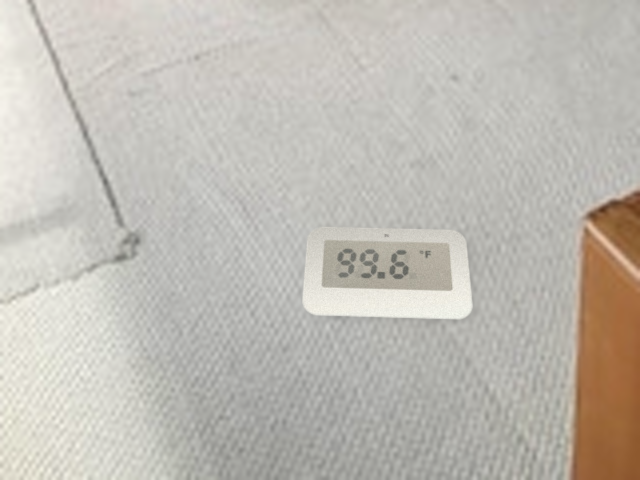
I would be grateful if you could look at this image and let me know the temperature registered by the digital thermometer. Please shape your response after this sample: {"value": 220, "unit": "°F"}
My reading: {"value": 99.6, "unit": "°F"}
